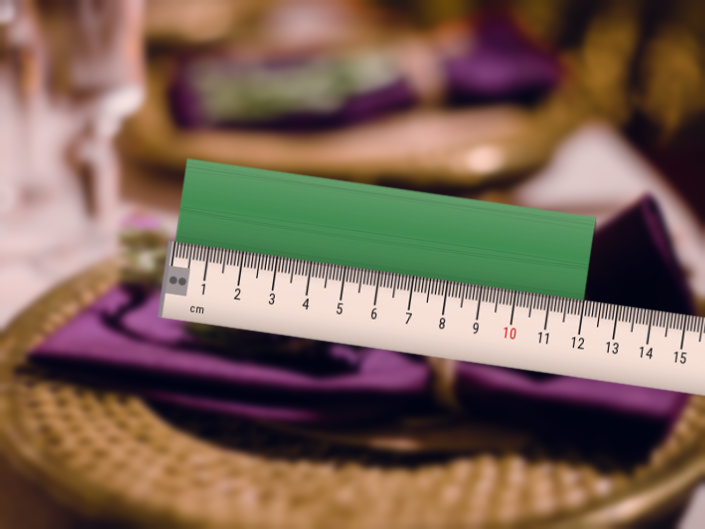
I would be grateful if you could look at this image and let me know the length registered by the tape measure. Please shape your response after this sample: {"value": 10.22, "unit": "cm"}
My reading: {"value": 12, "unit": "cm"}
